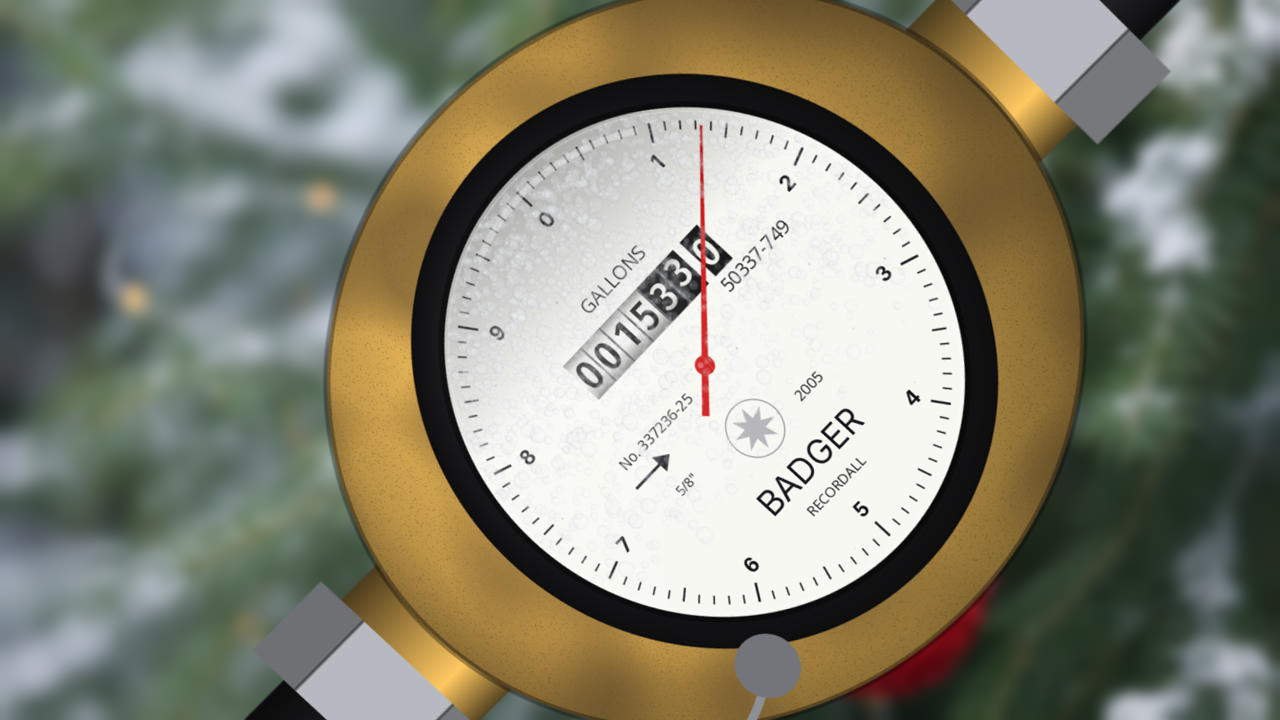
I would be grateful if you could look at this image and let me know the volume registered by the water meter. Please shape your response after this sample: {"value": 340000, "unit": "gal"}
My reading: {"value": 15331.3, "unit": "gal"}
